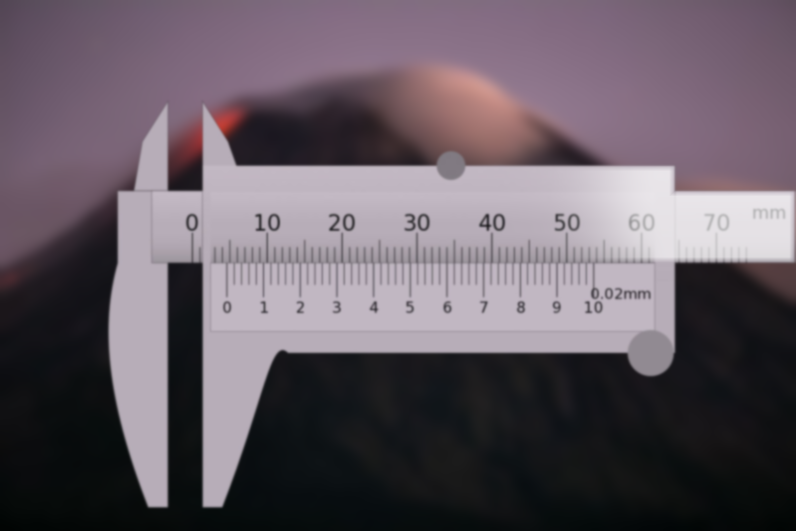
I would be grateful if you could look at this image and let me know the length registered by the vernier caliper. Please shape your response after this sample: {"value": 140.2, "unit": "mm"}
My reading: {"value": 4.6, "unit": "mm"}
